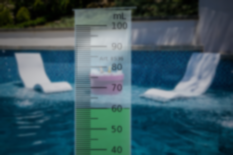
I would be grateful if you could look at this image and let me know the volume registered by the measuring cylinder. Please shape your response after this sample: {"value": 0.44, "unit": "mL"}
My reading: {"value": 60, "unit": "mL"}
